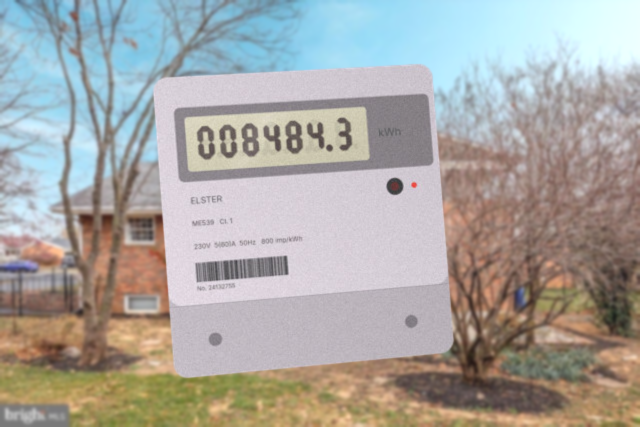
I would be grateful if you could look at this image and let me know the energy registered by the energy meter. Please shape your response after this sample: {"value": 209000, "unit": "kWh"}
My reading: {"value": 8484.3, "unit": "kWh"}
